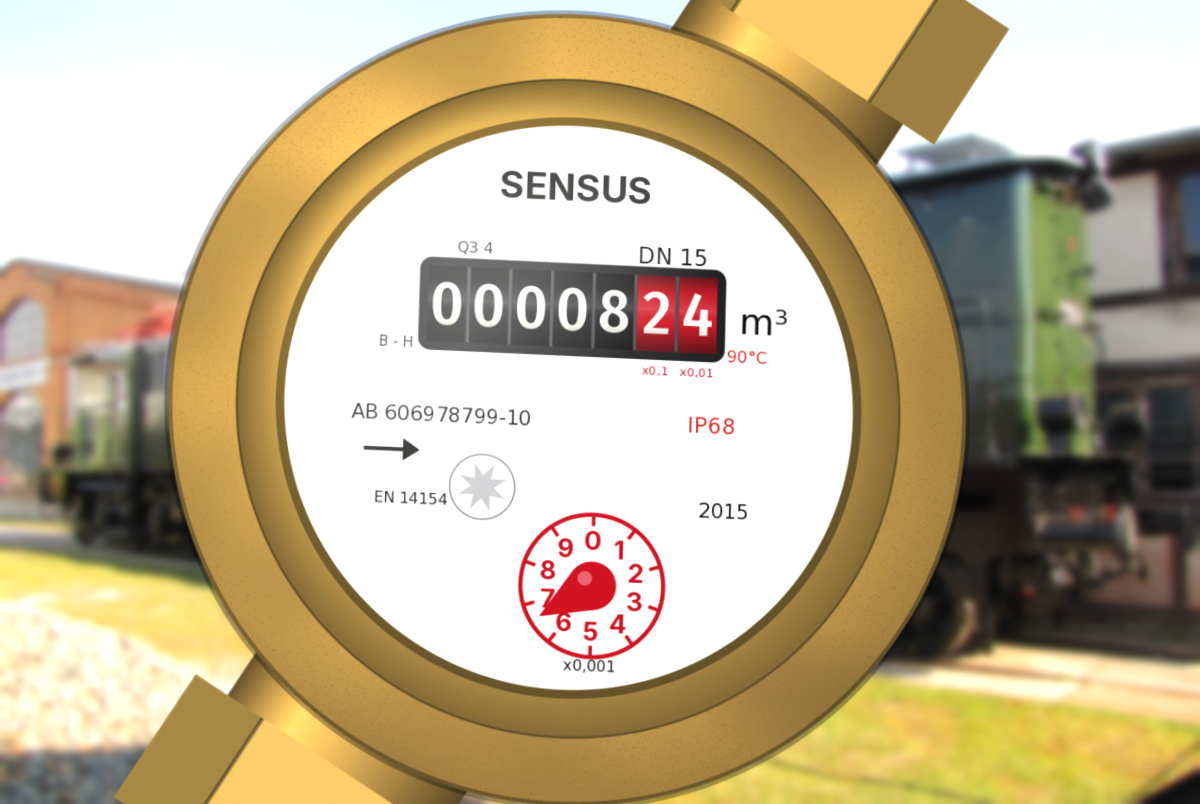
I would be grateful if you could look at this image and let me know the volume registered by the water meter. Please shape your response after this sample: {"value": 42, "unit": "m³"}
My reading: {"value": 8.246, "unit": "m³"}
